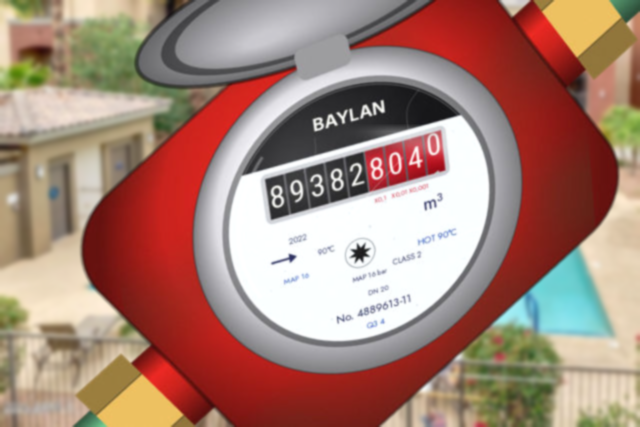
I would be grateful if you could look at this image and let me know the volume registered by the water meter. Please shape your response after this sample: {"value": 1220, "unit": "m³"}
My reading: {"value": 89382.8040, "unit": "m³"}
